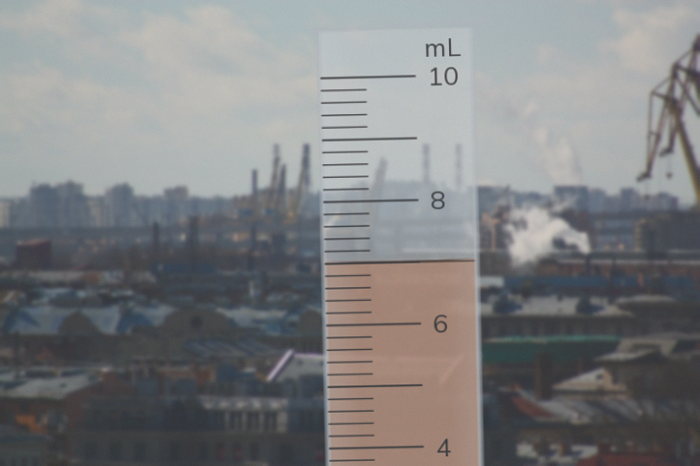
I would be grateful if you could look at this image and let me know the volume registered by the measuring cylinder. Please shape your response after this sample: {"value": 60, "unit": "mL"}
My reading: {"value": 7, "unit": "mL"}
